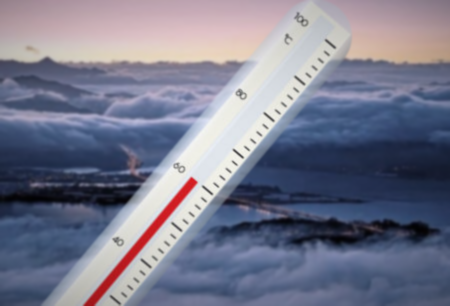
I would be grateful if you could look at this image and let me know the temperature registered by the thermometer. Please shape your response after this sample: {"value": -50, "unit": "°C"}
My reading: {"value": 60, "unit": "°C"}
